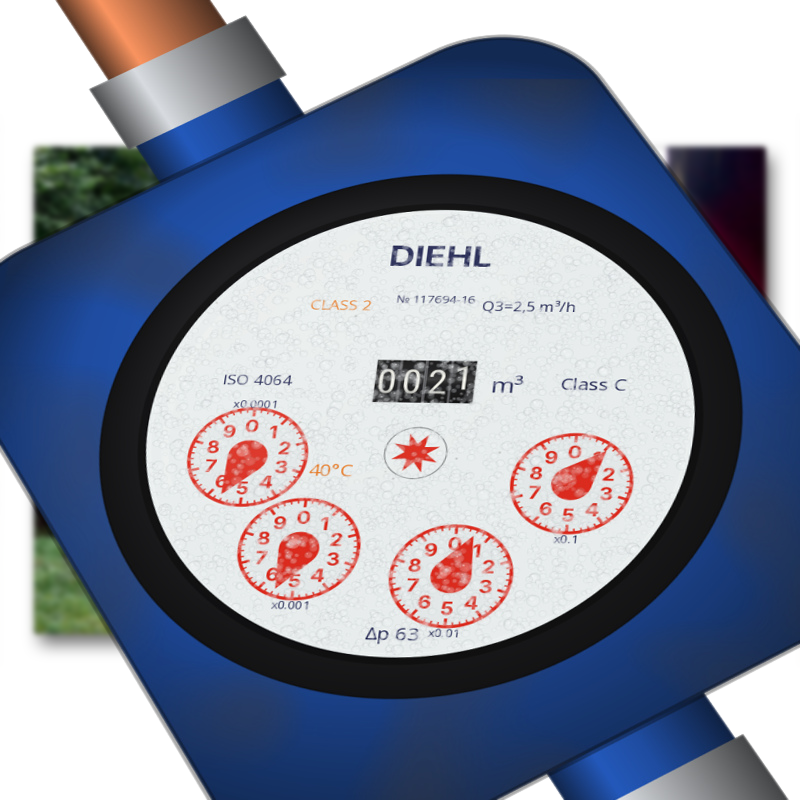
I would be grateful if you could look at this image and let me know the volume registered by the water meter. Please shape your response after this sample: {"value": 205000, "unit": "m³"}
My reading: {"value": 21.1055, "unit": "m³"}
